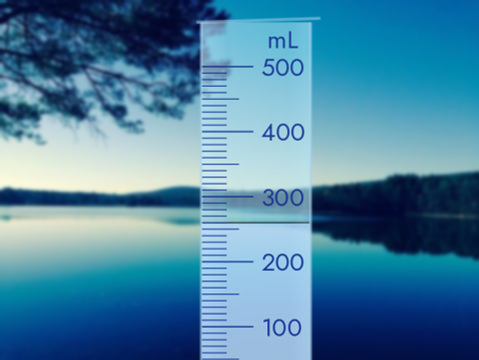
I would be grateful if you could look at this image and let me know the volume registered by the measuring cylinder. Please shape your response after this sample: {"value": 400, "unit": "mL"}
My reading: {"value": 260, "unit": "mL"}
